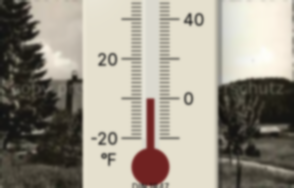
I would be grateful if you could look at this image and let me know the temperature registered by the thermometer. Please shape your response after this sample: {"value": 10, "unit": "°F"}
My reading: {"value": 0, "unit": "°F"}
